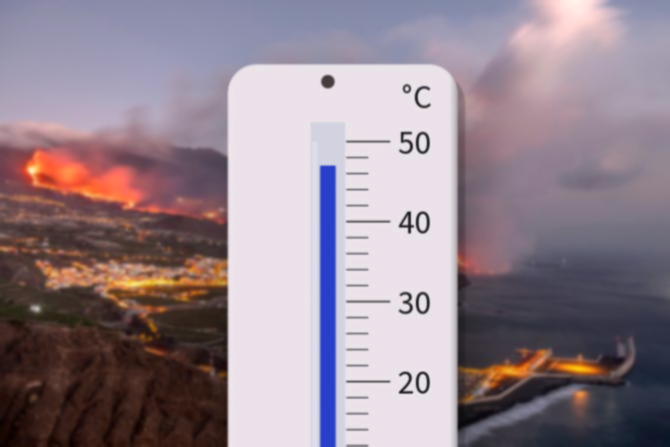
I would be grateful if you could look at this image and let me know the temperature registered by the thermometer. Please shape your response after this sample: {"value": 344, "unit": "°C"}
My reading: {"value": 47, "unit": "°C"}
